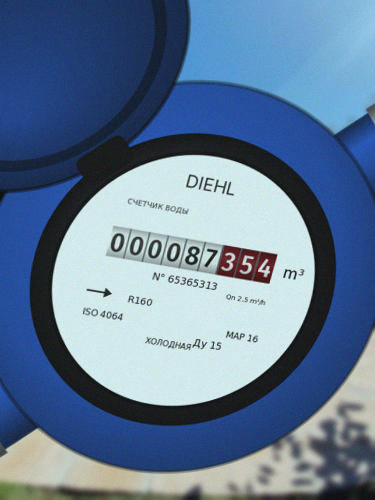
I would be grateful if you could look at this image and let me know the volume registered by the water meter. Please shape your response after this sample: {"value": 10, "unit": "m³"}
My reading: {"value": 87.354, "unit": "m³"}
